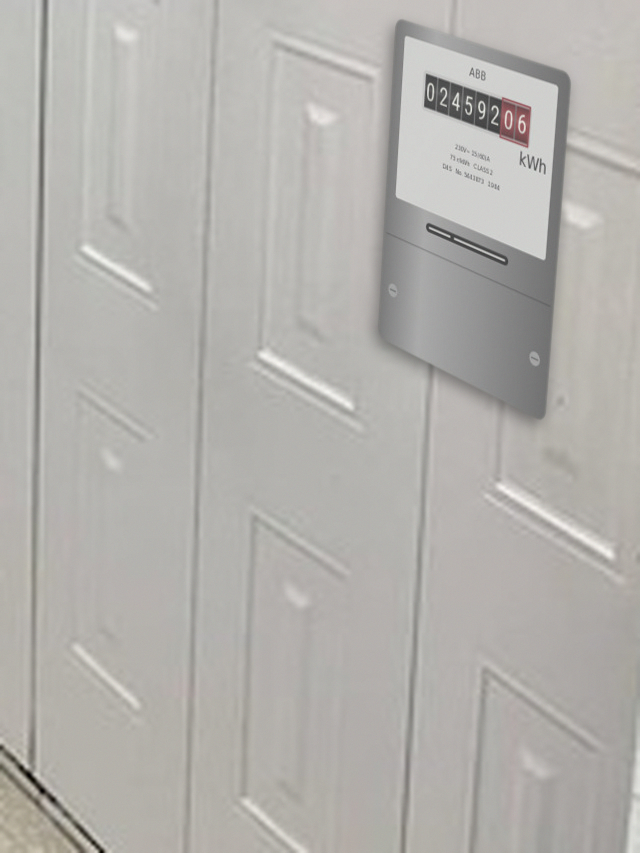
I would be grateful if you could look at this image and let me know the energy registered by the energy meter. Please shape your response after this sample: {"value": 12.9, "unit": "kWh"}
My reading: {"value": 24592.06, "unit": "kWh"}
